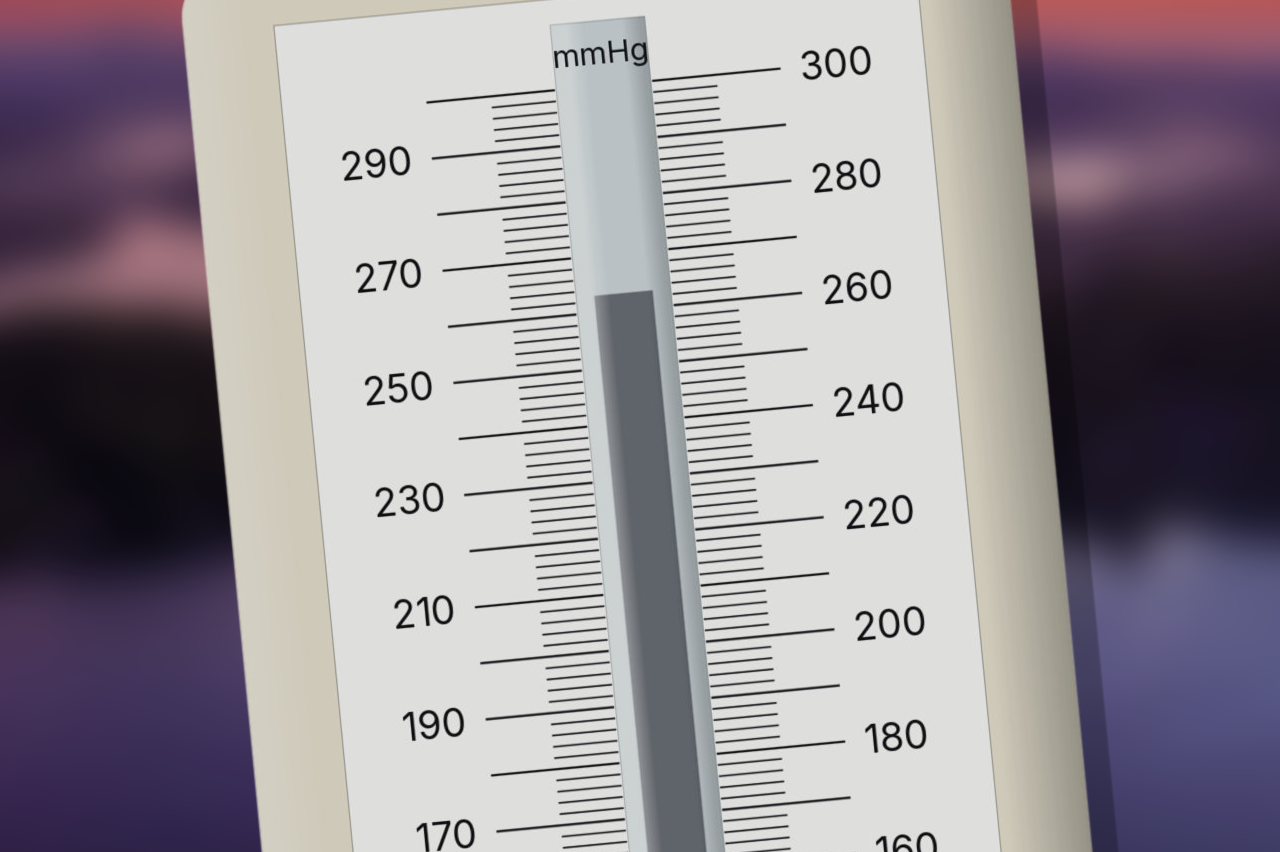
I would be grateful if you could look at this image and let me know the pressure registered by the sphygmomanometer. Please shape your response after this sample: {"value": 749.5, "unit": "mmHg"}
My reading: {"value": 263, "unit": "mmHg"}
